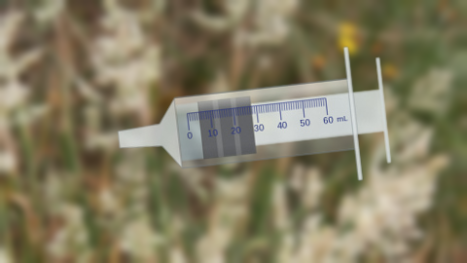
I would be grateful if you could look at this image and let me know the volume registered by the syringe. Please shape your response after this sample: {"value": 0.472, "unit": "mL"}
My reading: {"value": 5, "unit": "mL"}
